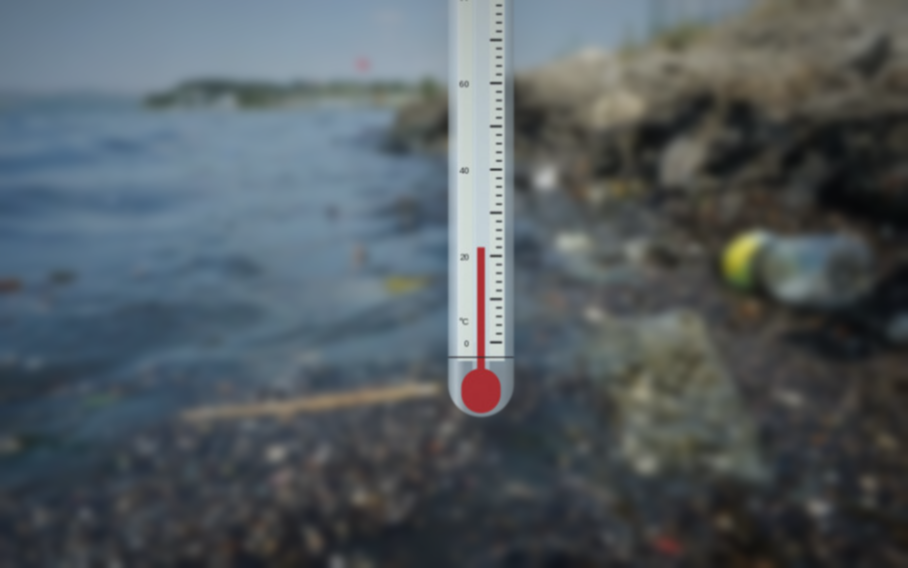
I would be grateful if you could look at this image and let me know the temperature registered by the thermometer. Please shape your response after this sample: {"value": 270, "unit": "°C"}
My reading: {"value": 22, "unit": "°C"}
